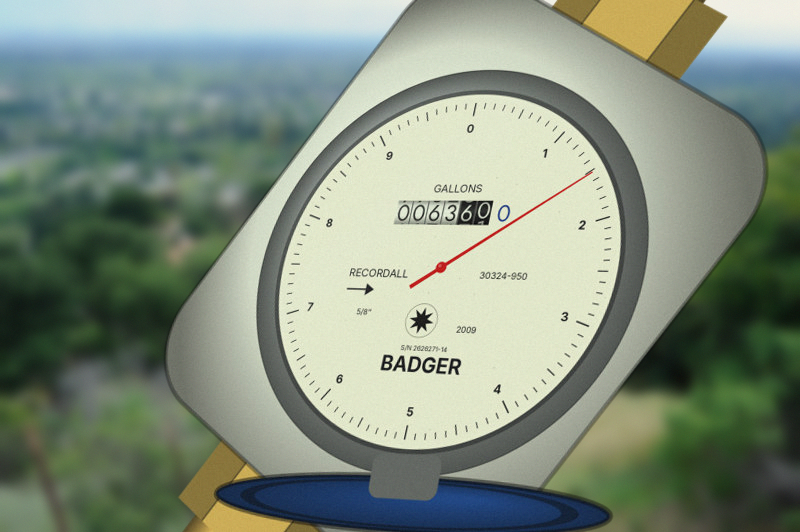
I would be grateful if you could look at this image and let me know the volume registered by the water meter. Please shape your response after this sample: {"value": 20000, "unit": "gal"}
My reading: {"value": 63601.5, "unit": "gal"}
